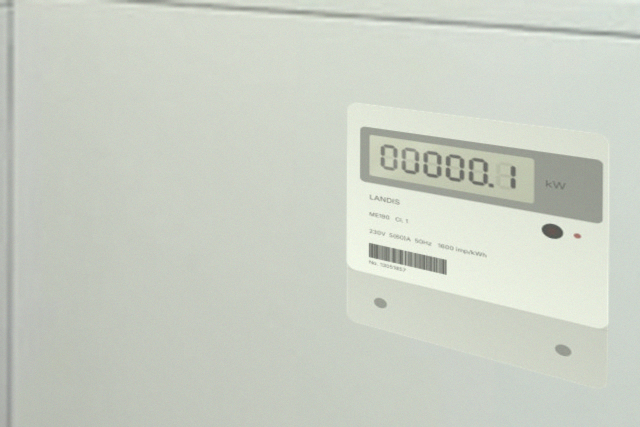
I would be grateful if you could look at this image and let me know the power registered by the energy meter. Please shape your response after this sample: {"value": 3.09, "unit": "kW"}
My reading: {"value": 0.1, "unit": "kW"}
